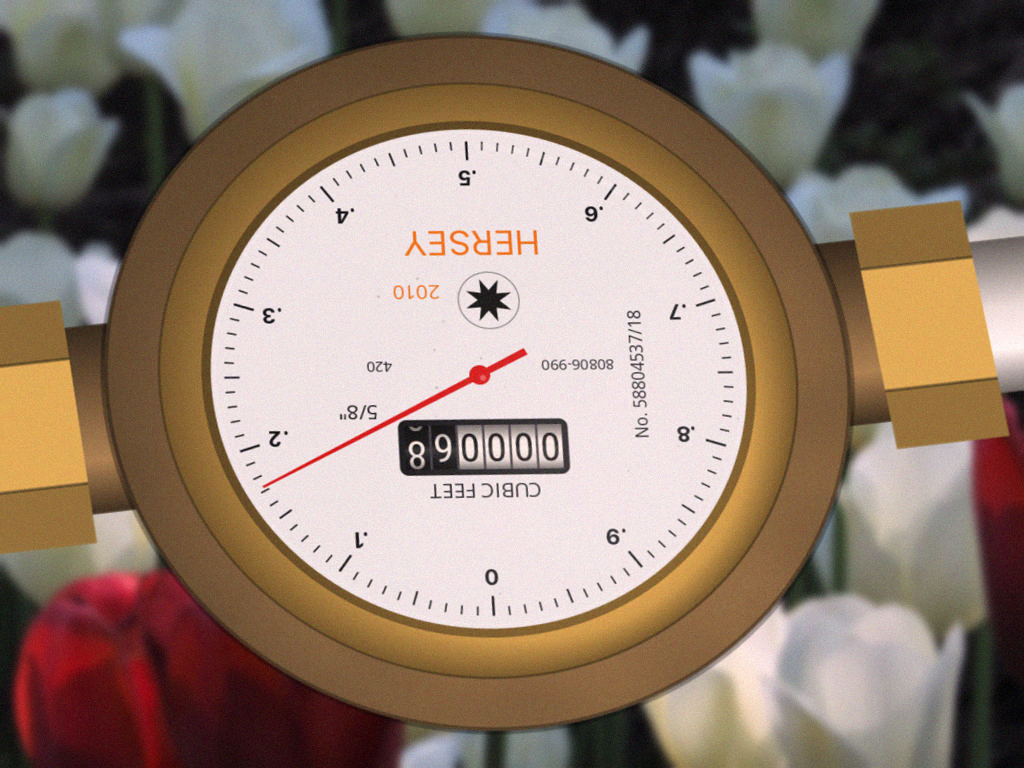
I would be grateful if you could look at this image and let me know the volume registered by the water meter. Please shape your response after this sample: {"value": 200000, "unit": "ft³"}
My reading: {"value": 68.17, "unit": "ft³"}
